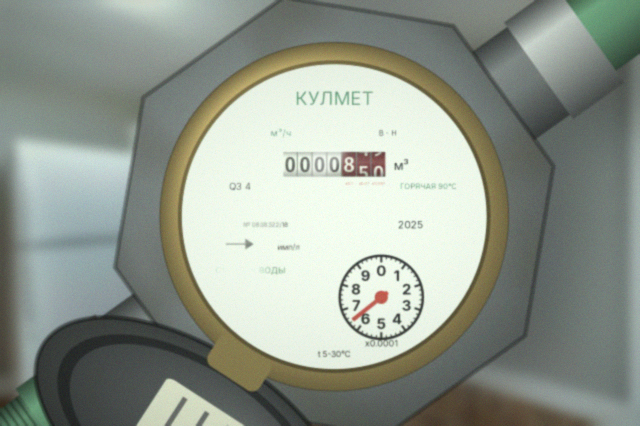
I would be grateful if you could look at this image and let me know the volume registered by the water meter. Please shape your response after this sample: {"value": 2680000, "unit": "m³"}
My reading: {"value": 0.8496, "unit": "m³"}
